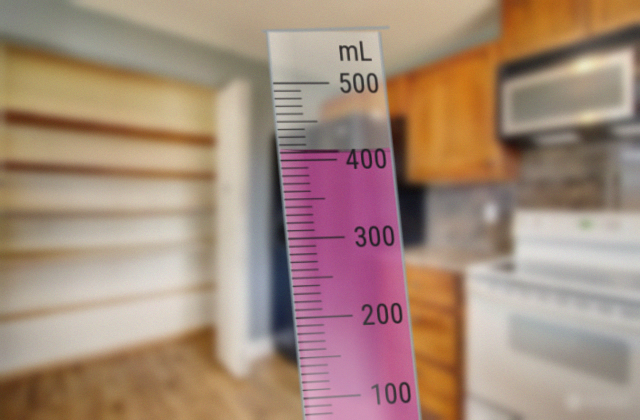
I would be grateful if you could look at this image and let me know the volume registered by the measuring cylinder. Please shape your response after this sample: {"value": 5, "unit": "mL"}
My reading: {"value": 410, "unit": "mL"}
